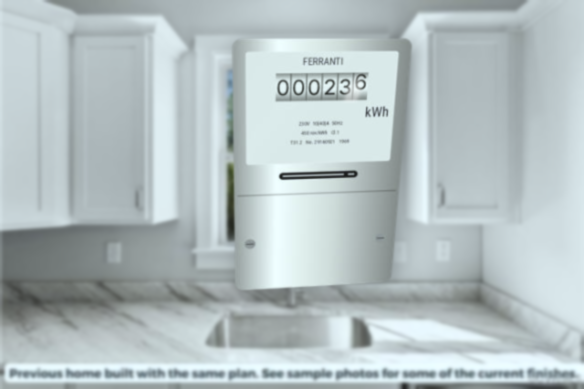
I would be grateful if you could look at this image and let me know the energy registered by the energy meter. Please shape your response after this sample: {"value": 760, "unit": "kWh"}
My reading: {"value": 236, "unit": "kWh"}
